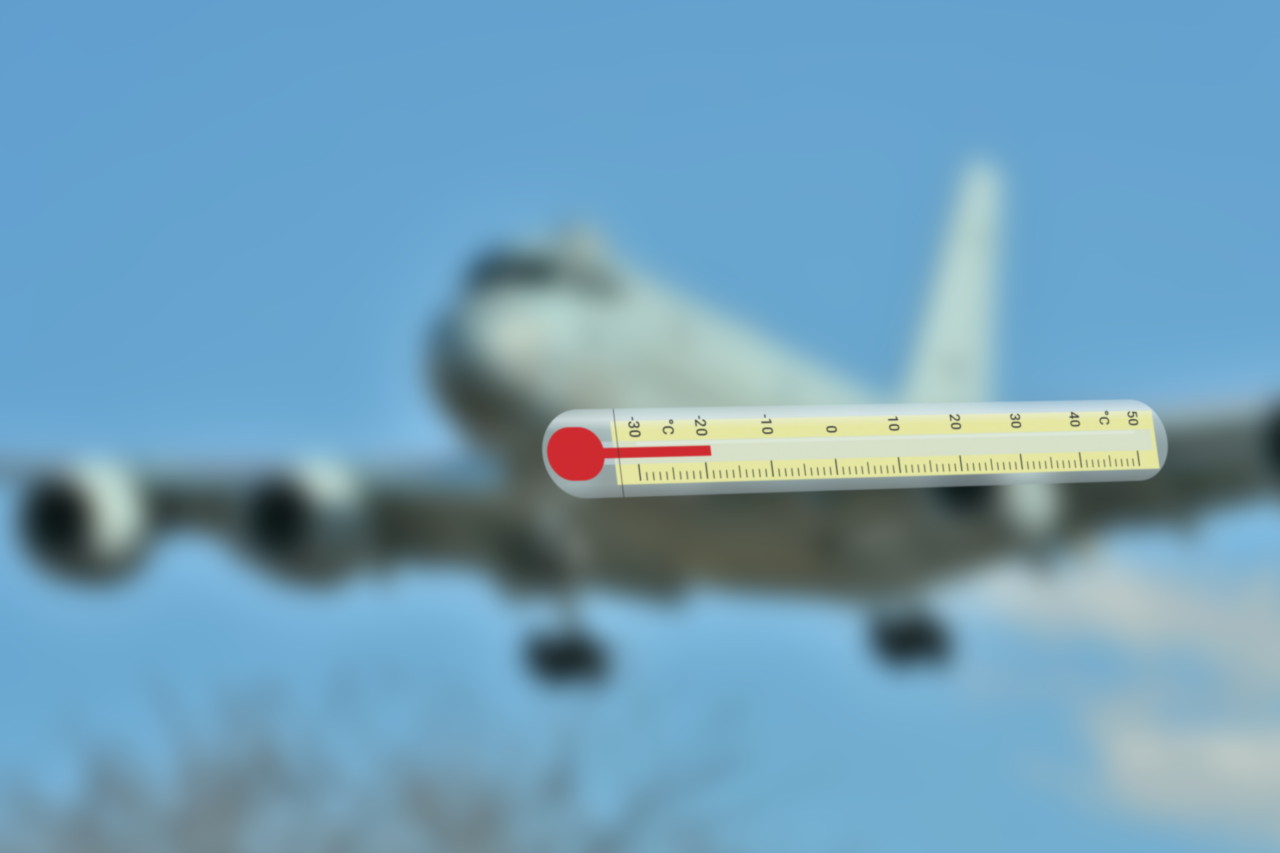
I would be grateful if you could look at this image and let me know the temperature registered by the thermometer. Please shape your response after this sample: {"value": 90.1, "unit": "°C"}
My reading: {"value": -19, "unit": "°C"}
